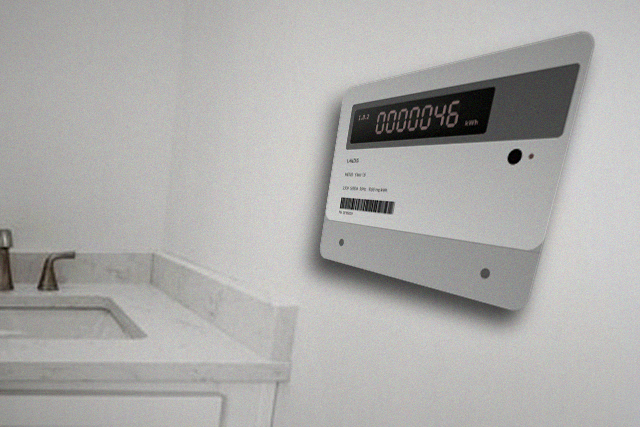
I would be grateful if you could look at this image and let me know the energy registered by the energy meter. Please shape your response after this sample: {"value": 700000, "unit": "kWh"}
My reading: {"value": 46, "unit": "kWh"}
